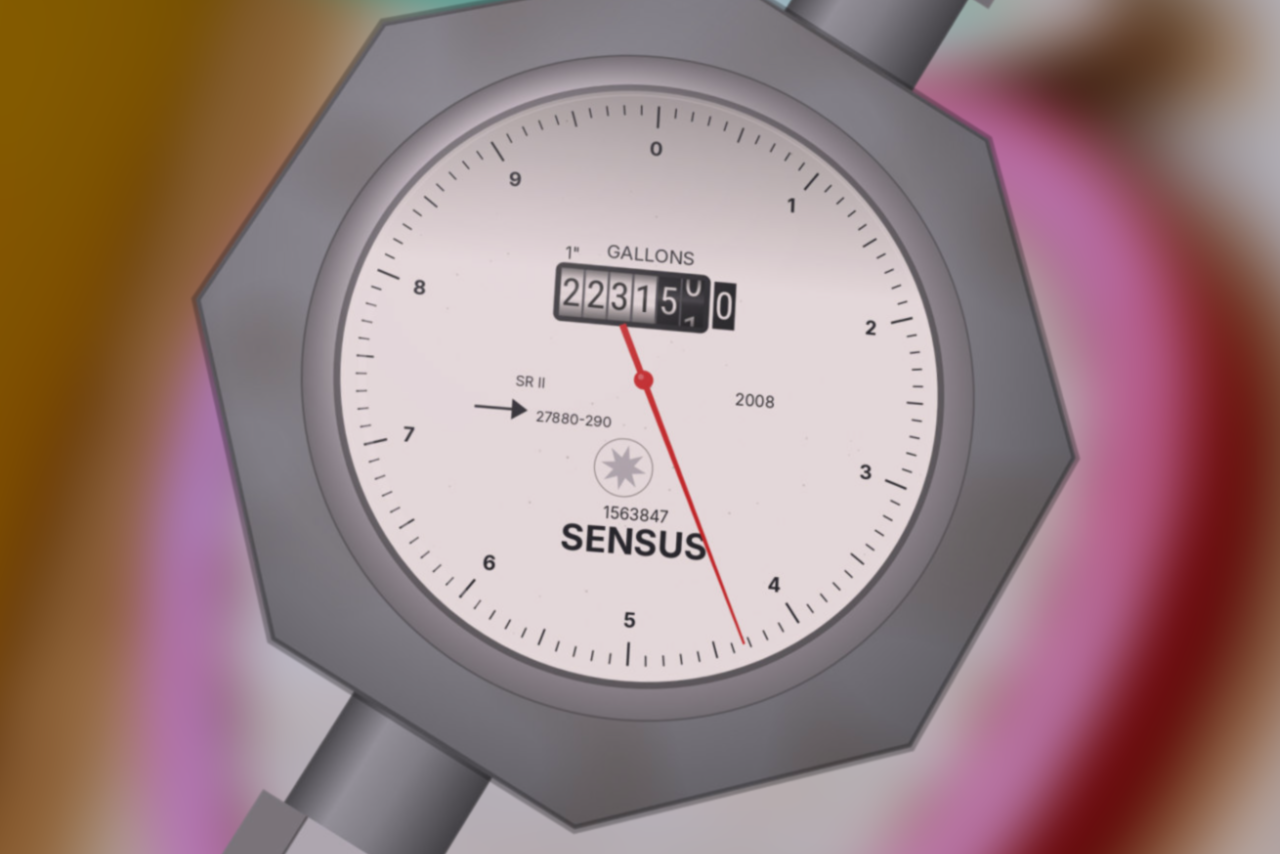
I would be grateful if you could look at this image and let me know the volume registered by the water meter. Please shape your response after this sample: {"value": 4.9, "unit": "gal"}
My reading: {"value": 2231504.3, "unit": "gal"}
